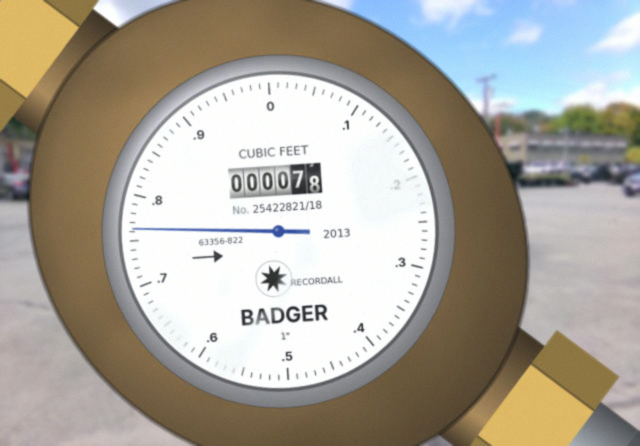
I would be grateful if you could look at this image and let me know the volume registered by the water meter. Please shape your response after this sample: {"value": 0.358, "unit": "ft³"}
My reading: {"value": 77.76, "unit": "ft³"}
